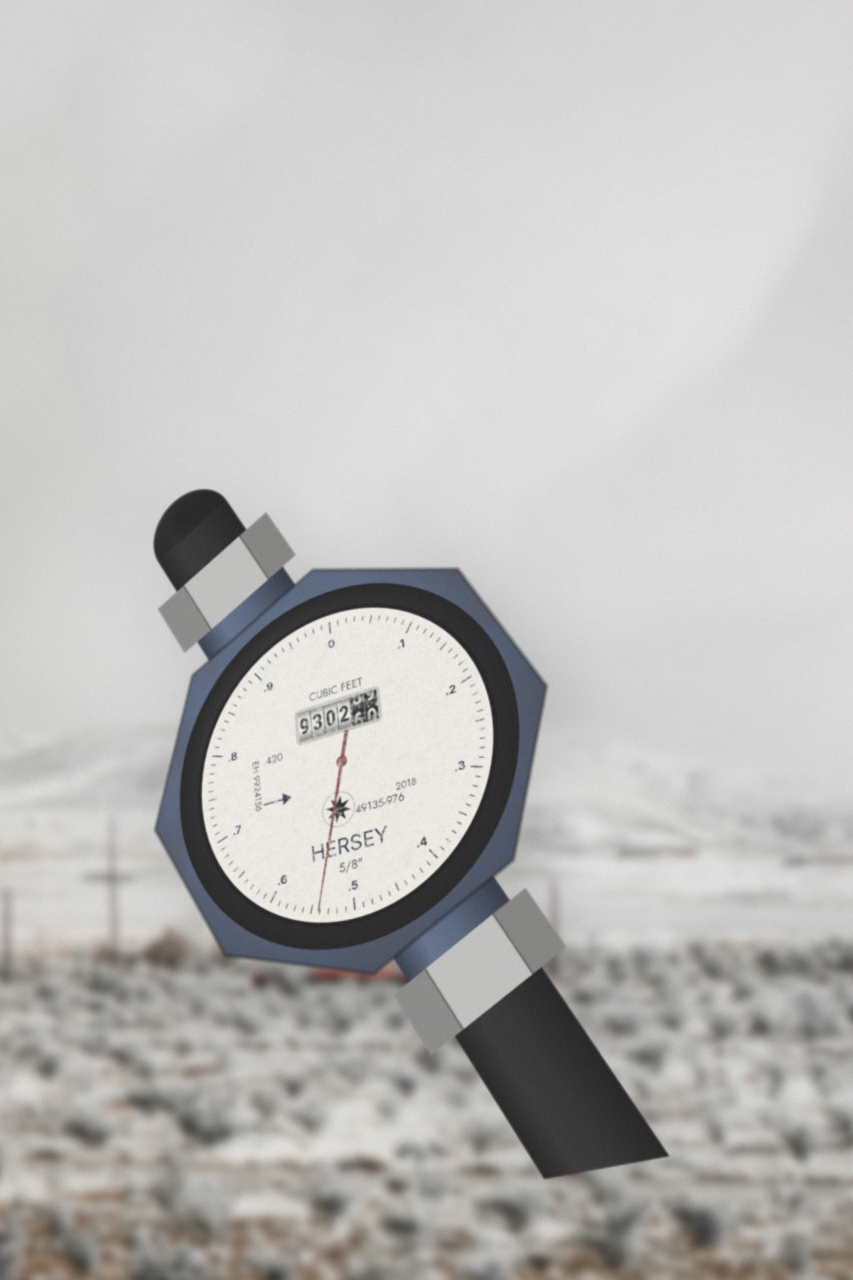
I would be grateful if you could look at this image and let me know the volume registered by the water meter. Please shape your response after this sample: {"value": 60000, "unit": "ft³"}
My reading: {"value": 930259.54, "unit": "ft³"}
